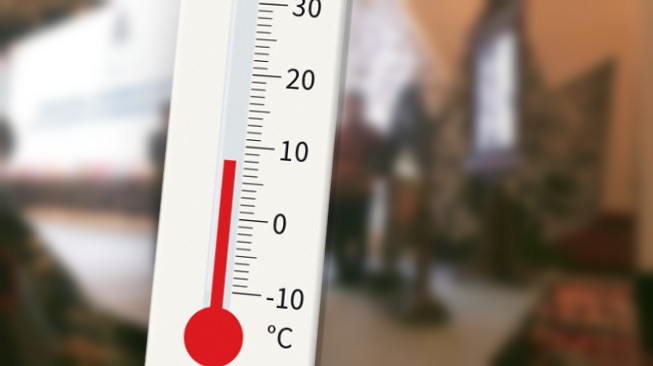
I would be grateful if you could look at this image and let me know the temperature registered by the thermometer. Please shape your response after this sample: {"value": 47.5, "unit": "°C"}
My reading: {"value": 8, "unit": "°C"}
